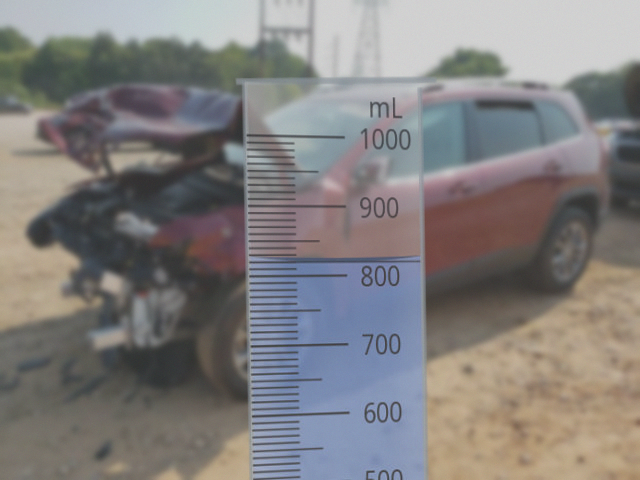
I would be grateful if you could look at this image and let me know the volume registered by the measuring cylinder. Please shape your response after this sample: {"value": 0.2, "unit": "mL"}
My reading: {"value": 820, "unit": "mL"}
